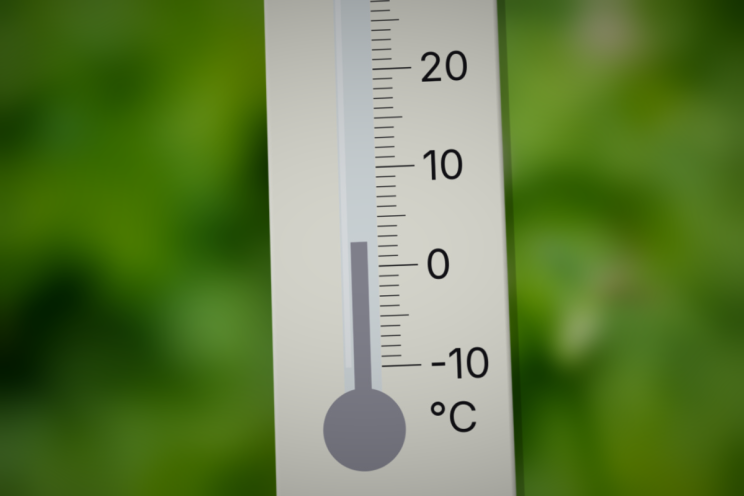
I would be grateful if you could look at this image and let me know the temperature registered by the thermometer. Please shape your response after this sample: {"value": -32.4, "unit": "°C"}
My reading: {"value": 2.5, "unit": "°C"}
